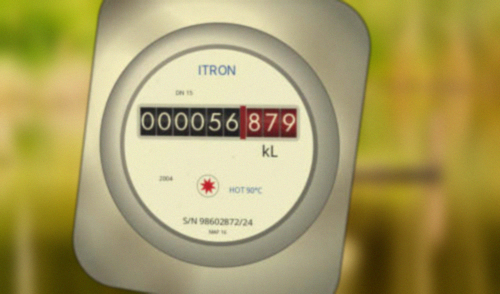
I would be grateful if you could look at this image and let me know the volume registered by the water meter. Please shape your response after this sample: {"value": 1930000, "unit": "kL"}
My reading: {"value": 56.879, "unit": "kL"}
